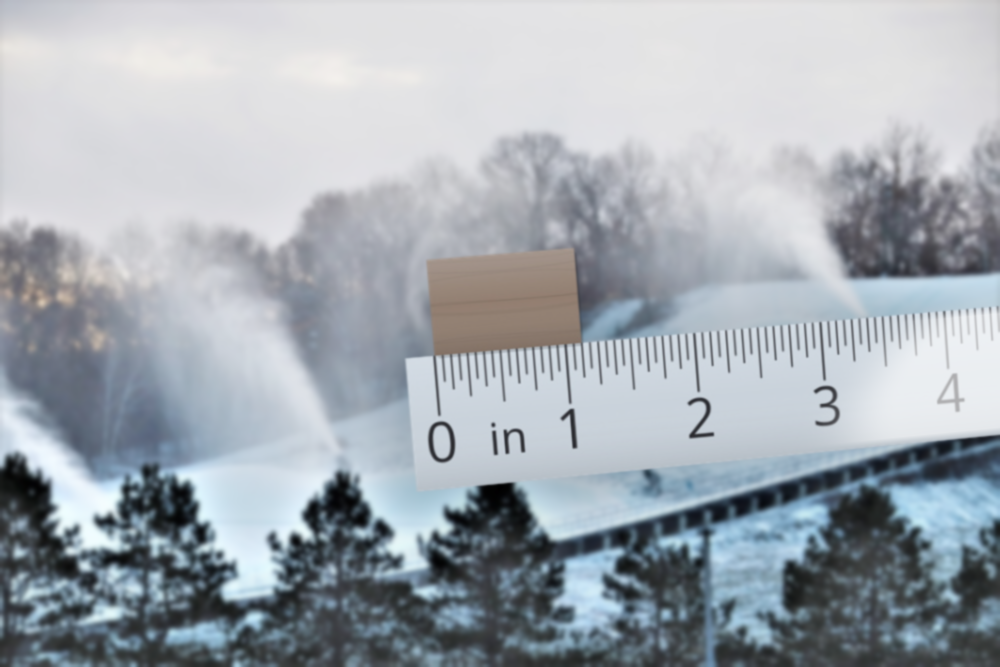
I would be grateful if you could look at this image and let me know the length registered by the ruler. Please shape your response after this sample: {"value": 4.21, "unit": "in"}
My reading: {"value": 1.125, "unit": "in"}
